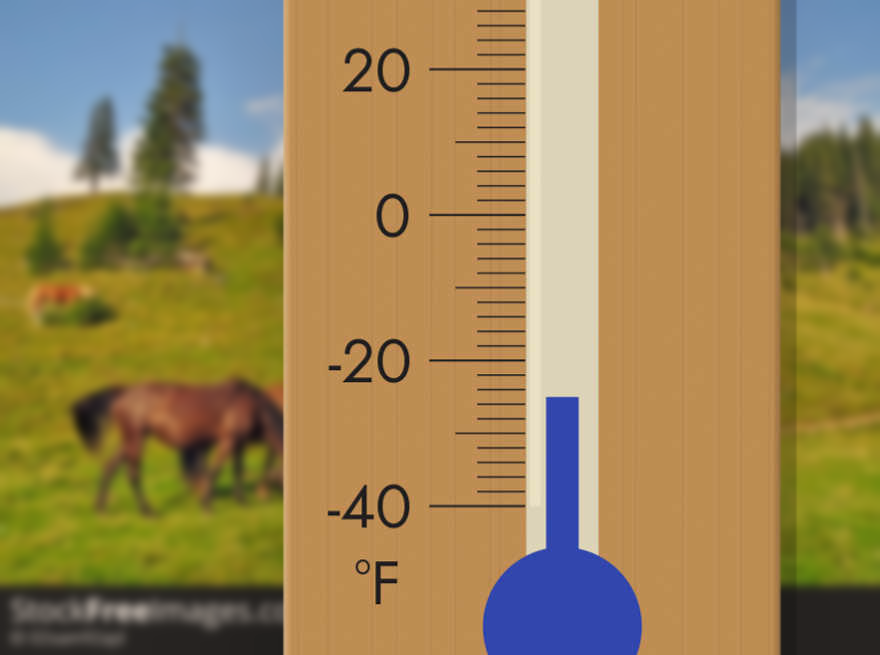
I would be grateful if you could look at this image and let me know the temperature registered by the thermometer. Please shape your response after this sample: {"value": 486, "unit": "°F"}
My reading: {"value": -25, "unit": "°F"}
